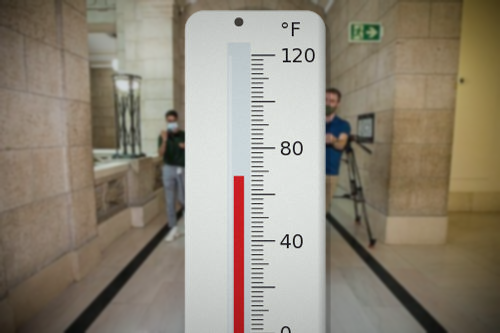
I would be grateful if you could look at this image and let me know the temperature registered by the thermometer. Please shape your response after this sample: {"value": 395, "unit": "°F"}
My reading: {"value": 68, "unit": "°F"}
